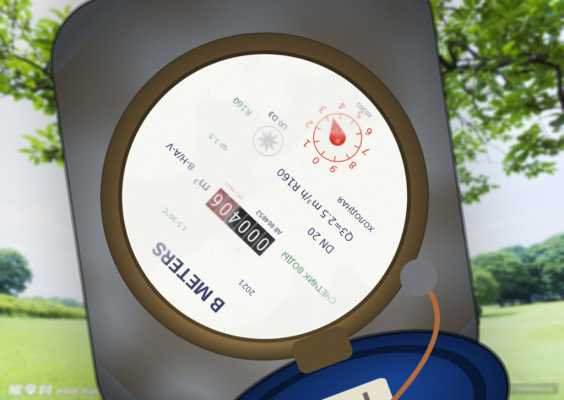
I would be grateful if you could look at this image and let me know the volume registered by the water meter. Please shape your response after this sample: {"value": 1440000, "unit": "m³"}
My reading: {"value": 4.063, "unit": "m³"}
